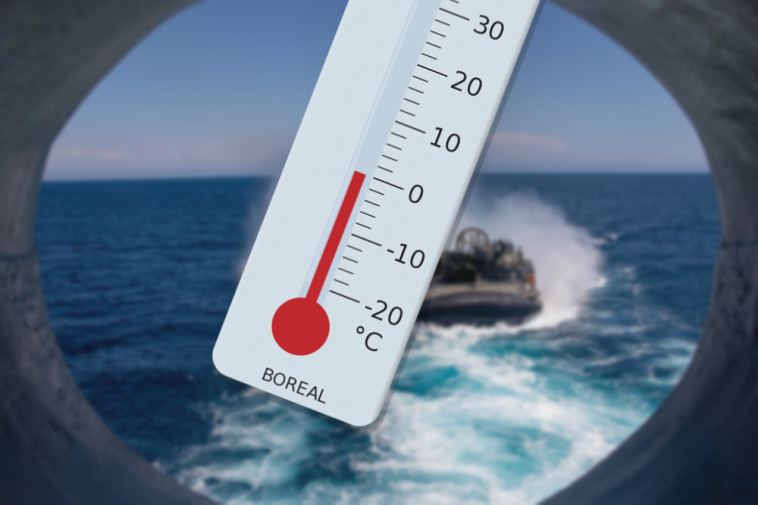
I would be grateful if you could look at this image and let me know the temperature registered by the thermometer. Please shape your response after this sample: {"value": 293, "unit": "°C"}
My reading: {"value": 0, "unit": "°C"}
